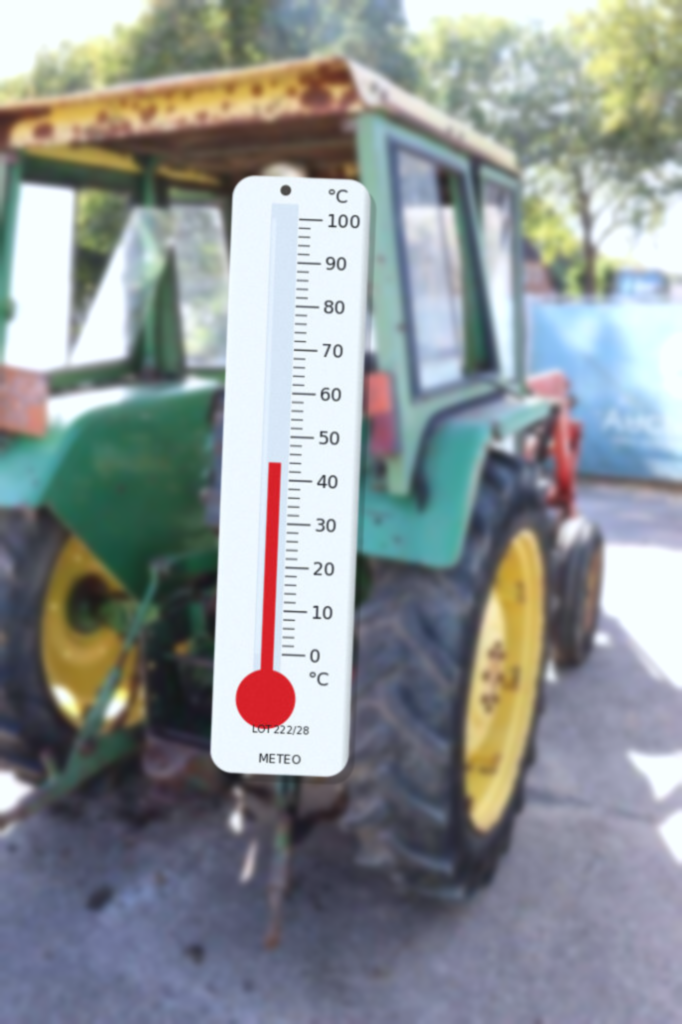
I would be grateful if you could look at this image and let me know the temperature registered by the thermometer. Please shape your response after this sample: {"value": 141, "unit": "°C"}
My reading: {"value": 44, "unit": "°C"}
